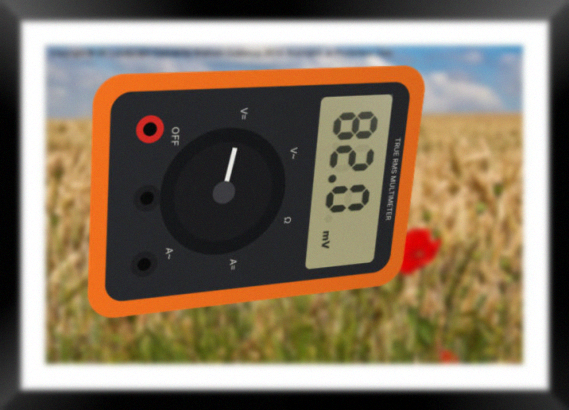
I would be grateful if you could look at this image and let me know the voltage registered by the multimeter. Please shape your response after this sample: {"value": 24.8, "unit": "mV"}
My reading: {"value": 82.0, "unit": "mV"}
